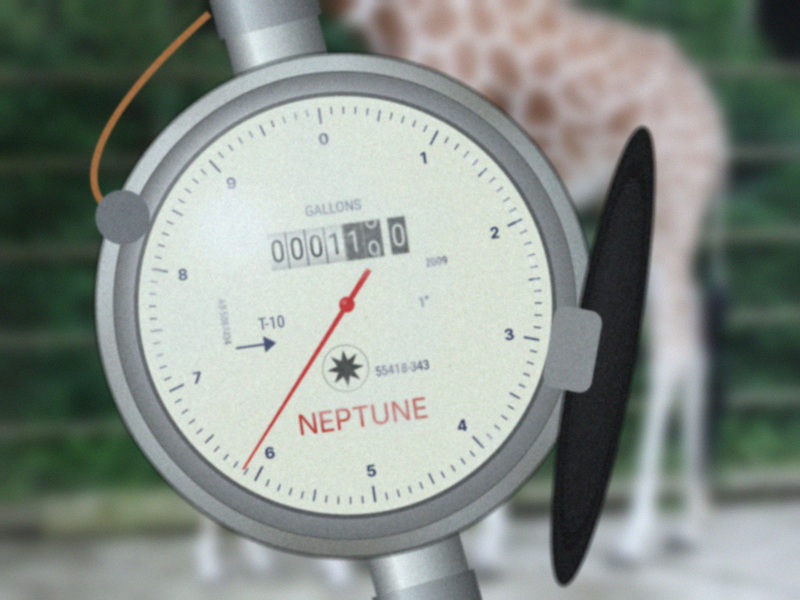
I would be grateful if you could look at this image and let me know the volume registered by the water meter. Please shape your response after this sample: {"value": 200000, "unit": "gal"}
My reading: {"value": 1186.1, "unit": "gal"}
